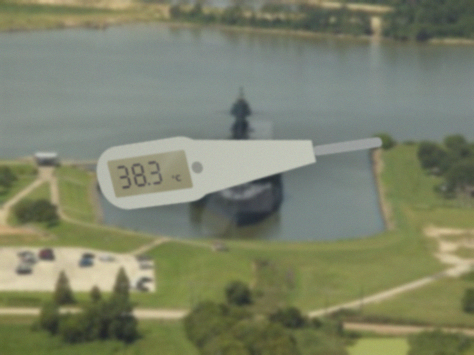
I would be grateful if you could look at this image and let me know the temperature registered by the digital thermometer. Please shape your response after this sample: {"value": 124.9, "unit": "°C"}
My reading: {"value": 38.3, "unit": "°C"}
